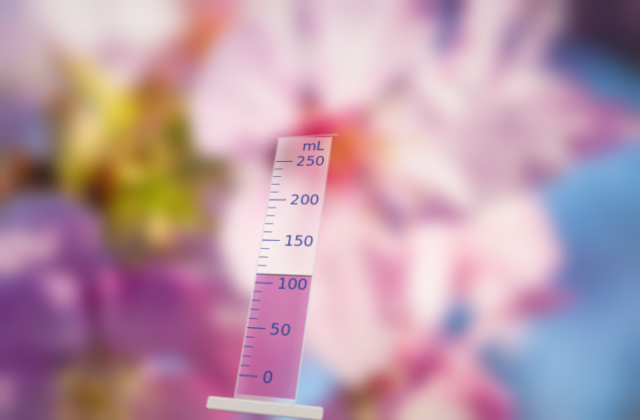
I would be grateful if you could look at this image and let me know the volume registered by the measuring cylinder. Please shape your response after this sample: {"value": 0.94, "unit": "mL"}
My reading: {"value": 110, "unit": "mL"}
